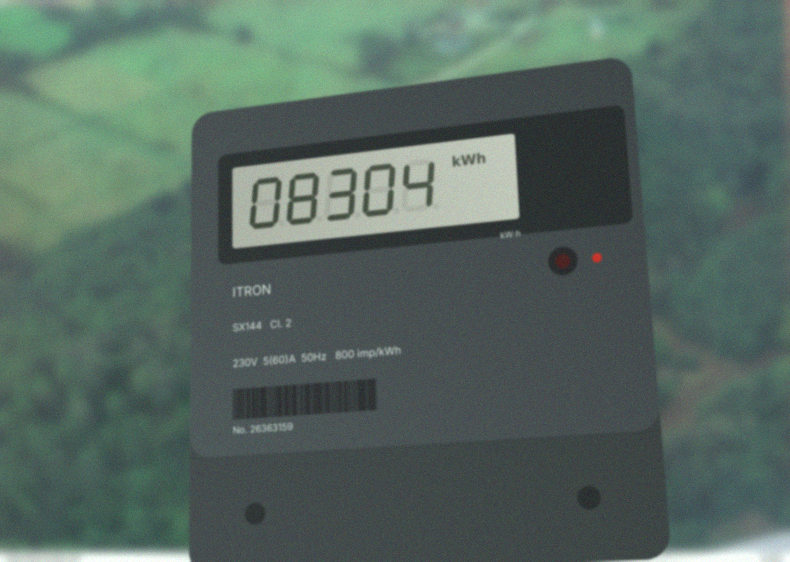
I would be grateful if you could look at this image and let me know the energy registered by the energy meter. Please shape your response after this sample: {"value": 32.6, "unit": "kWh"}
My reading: {"value": 8304, "unit": "kWh"}
